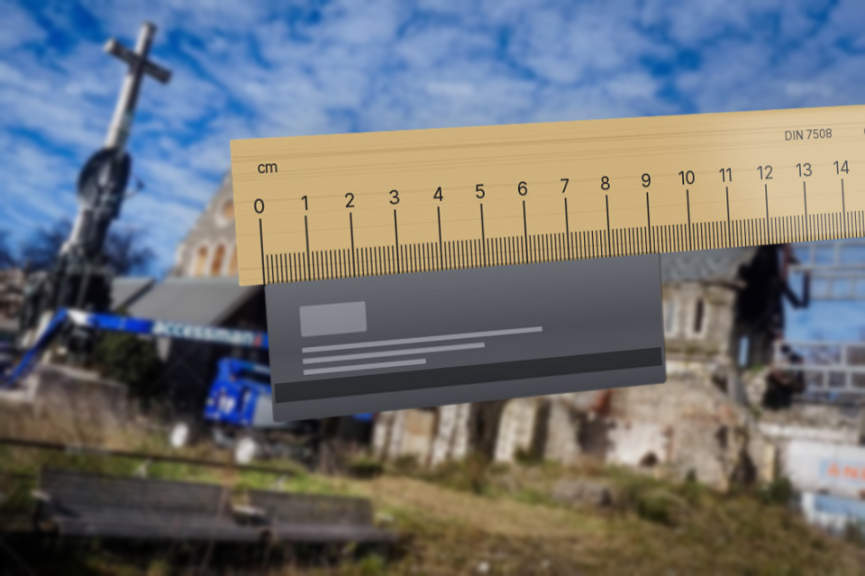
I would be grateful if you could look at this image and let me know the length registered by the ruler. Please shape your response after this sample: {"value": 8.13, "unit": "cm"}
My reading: {"value": 9.2, "unit": "cm"}
